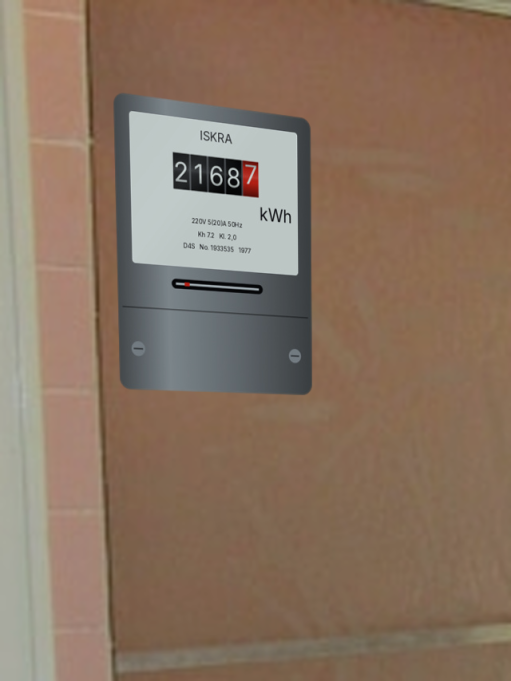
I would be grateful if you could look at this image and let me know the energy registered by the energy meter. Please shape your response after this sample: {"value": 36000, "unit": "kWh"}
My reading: {"value": 2168.7, "unit": "kWh"}
